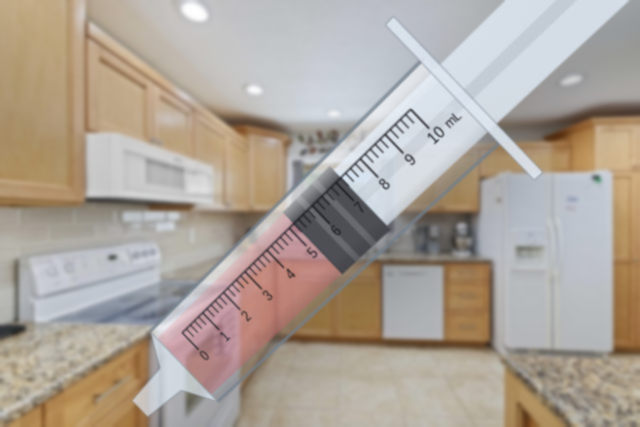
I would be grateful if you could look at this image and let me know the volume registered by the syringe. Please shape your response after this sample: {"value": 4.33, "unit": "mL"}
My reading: {"value": 5.2, "unit": "mL"}
